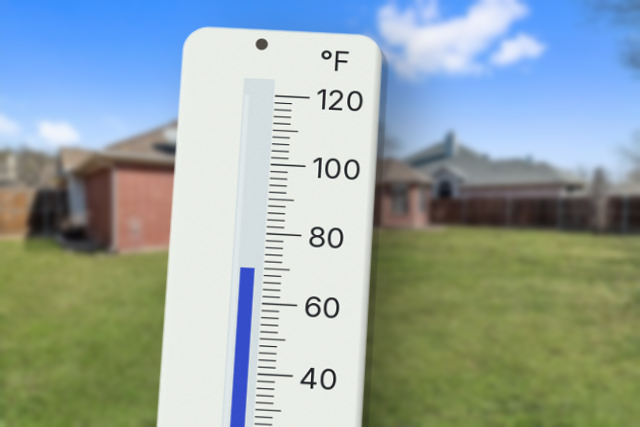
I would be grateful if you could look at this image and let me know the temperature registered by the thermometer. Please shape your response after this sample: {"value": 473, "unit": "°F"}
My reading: {"value": 70, "unit": "°F"}
